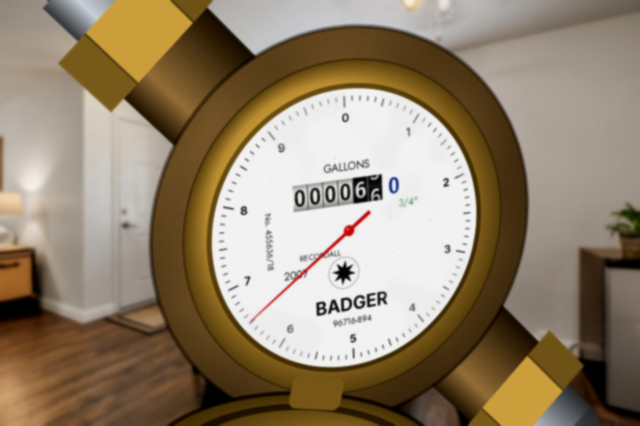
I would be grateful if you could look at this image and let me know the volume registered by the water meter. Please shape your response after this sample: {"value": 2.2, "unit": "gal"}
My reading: {"value": 656.5, "unit": "gal"}
